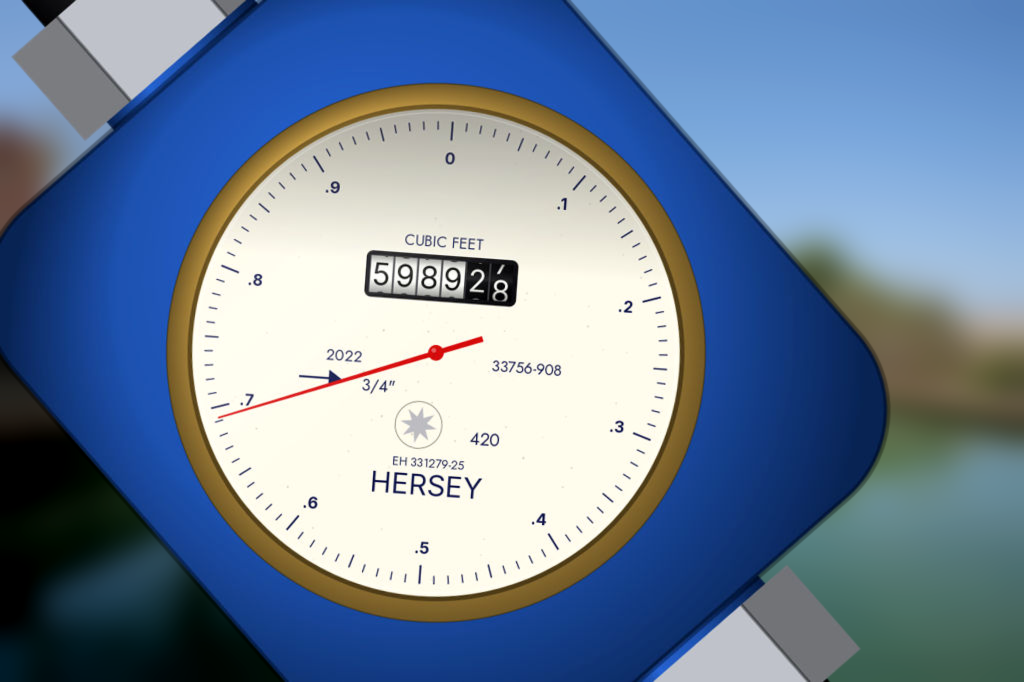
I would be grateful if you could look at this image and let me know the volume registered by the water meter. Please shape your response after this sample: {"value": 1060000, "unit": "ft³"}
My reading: {"value": 598927.69, "unit": "ft³"}
